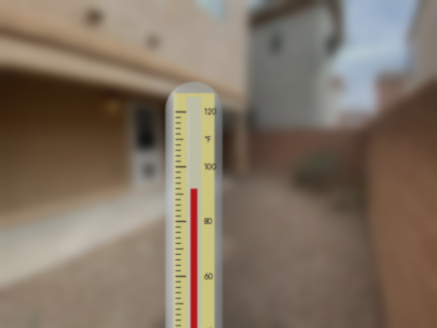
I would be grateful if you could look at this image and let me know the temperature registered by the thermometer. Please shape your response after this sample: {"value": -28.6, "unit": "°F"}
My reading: {"value": 92, "unit": "°F"}
